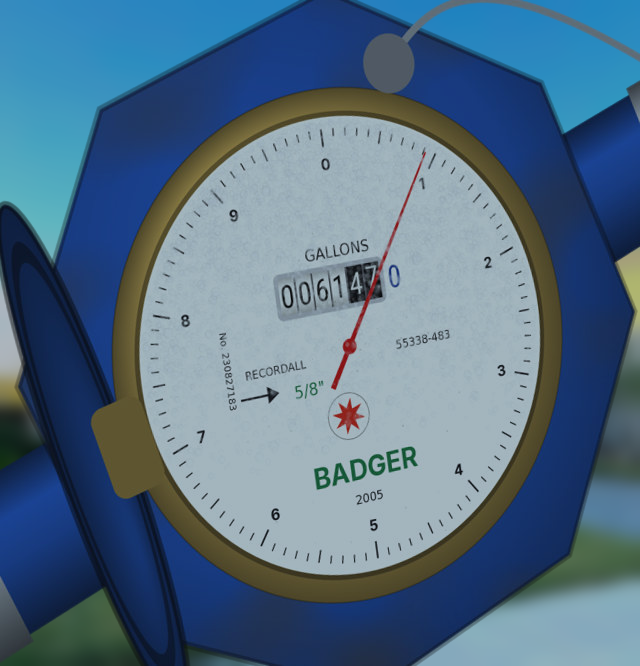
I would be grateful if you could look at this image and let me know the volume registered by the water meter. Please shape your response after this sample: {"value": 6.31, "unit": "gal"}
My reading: {"value": 61470.9, "unit": "gal"}
